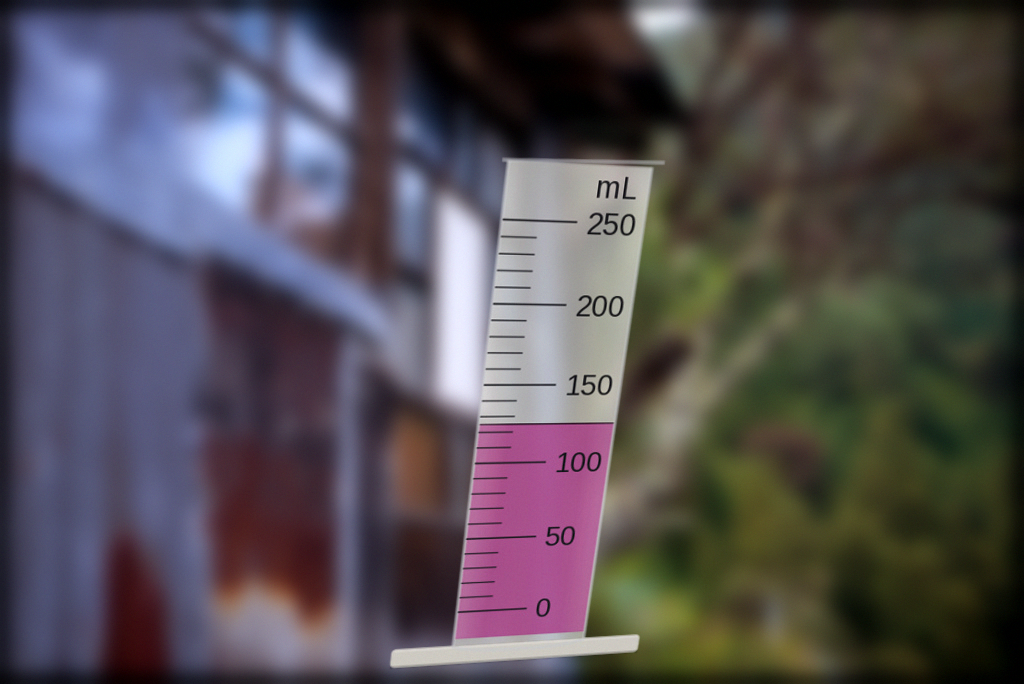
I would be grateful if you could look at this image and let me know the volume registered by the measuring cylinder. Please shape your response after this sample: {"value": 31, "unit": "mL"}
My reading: {"value": 125, "unit": "mL"}
